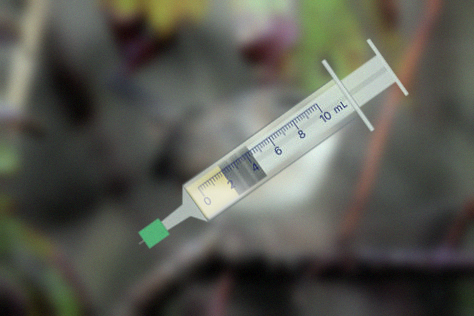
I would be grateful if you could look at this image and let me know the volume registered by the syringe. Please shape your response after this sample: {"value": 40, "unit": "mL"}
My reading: {"value": 2, "unit": "mL"}
